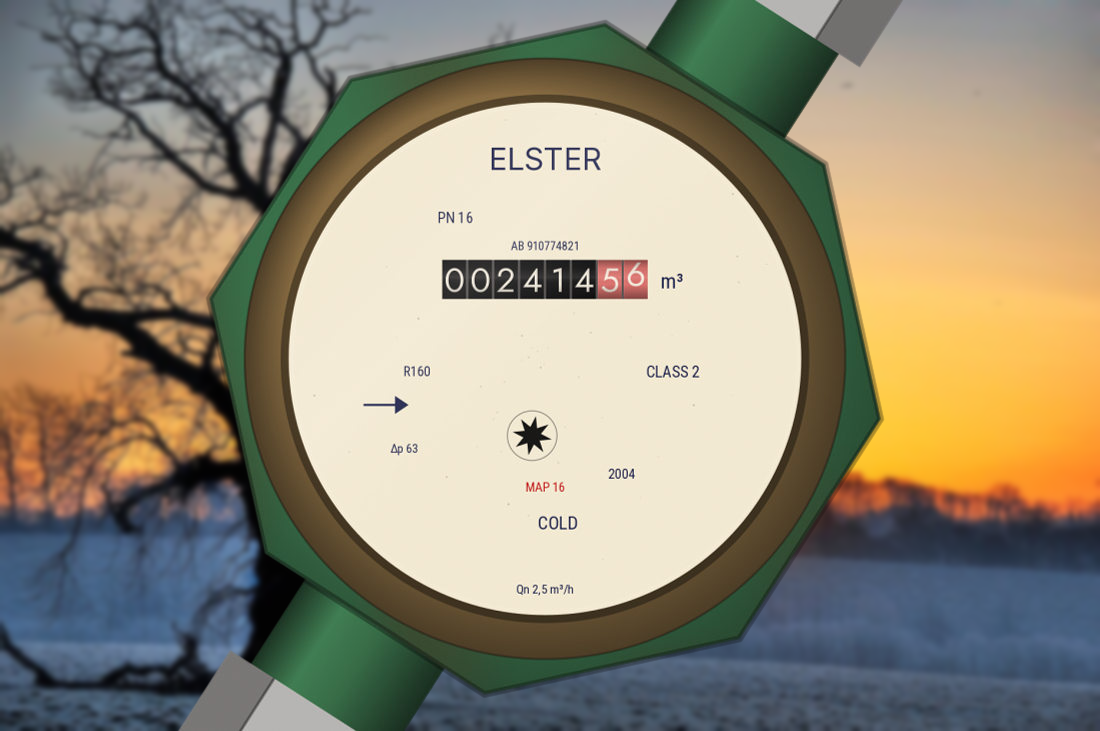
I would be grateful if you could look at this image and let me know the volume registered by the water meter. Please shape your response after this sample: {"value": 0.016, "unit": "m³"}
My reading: {"value": 2414.56, "unit": "m³"}
